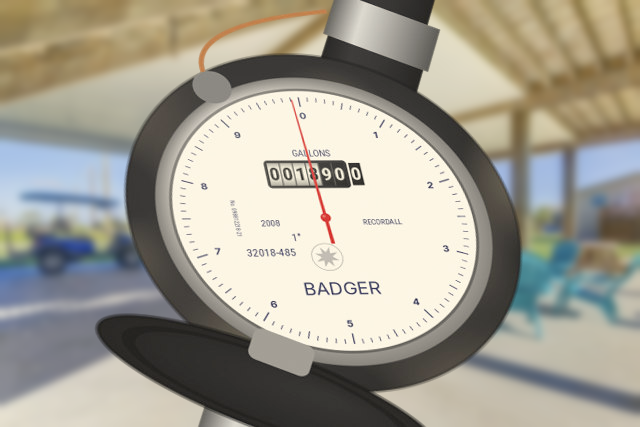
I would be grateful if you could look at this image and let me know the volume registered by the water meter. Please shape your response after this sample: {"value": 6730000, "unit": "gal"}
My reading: {"value": 18899.9, "unit": "gal"}
